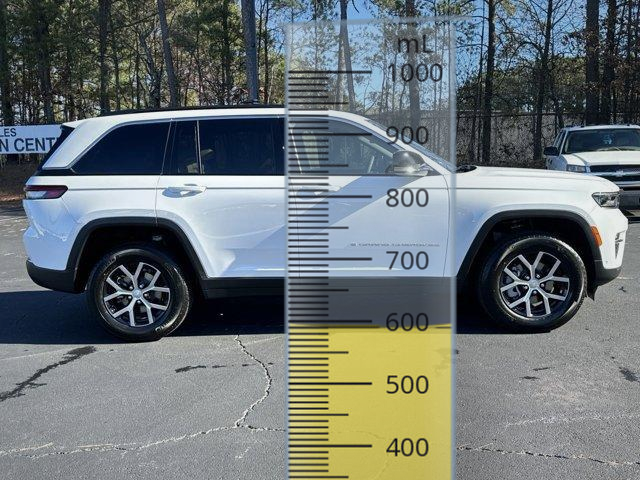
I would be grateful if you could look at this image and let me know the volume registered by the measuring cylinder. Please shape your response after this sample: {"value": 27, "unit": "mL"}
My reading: {"value": 590, "unit": "mL"}
